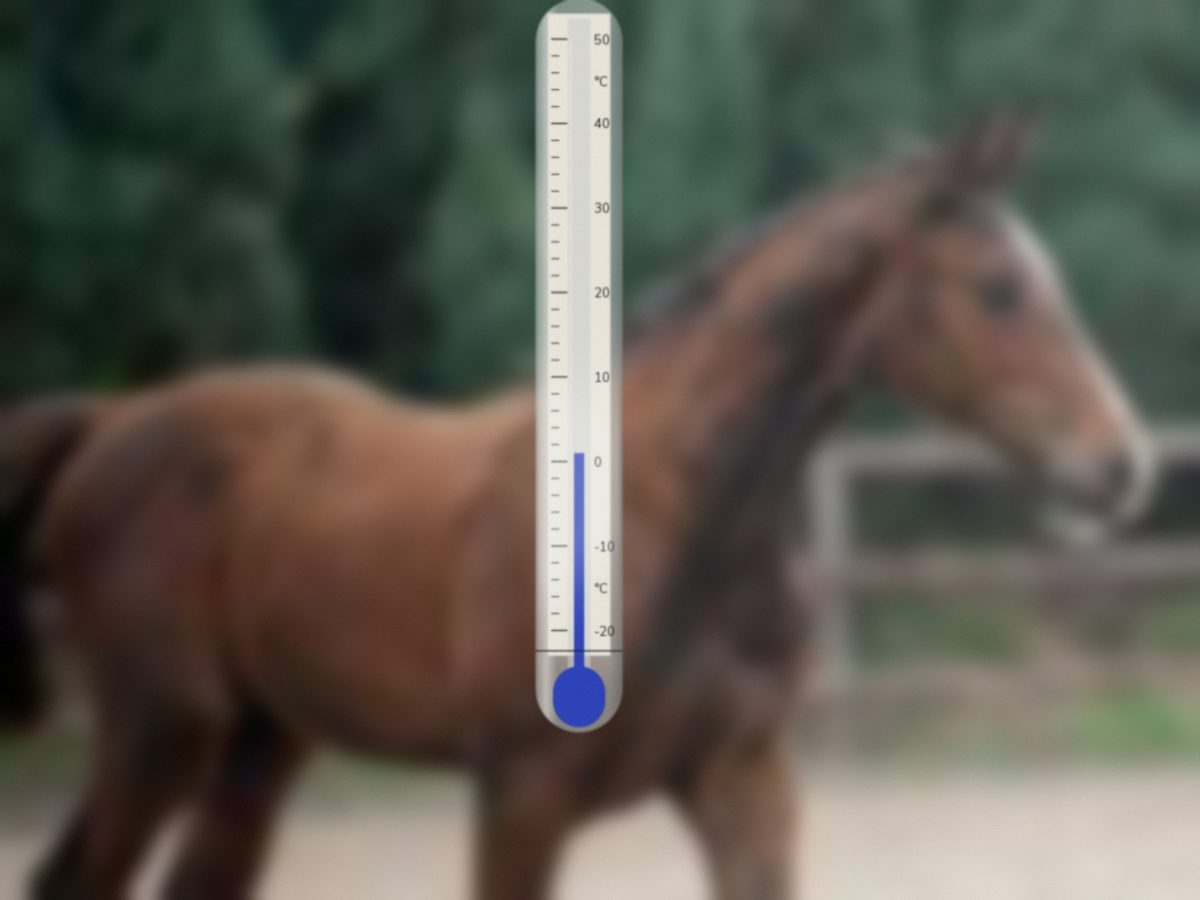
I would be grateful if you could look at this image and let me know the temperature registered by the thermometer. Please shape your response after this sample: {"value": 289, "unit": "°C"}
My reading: {"value": 1, "unit": "°C"}
